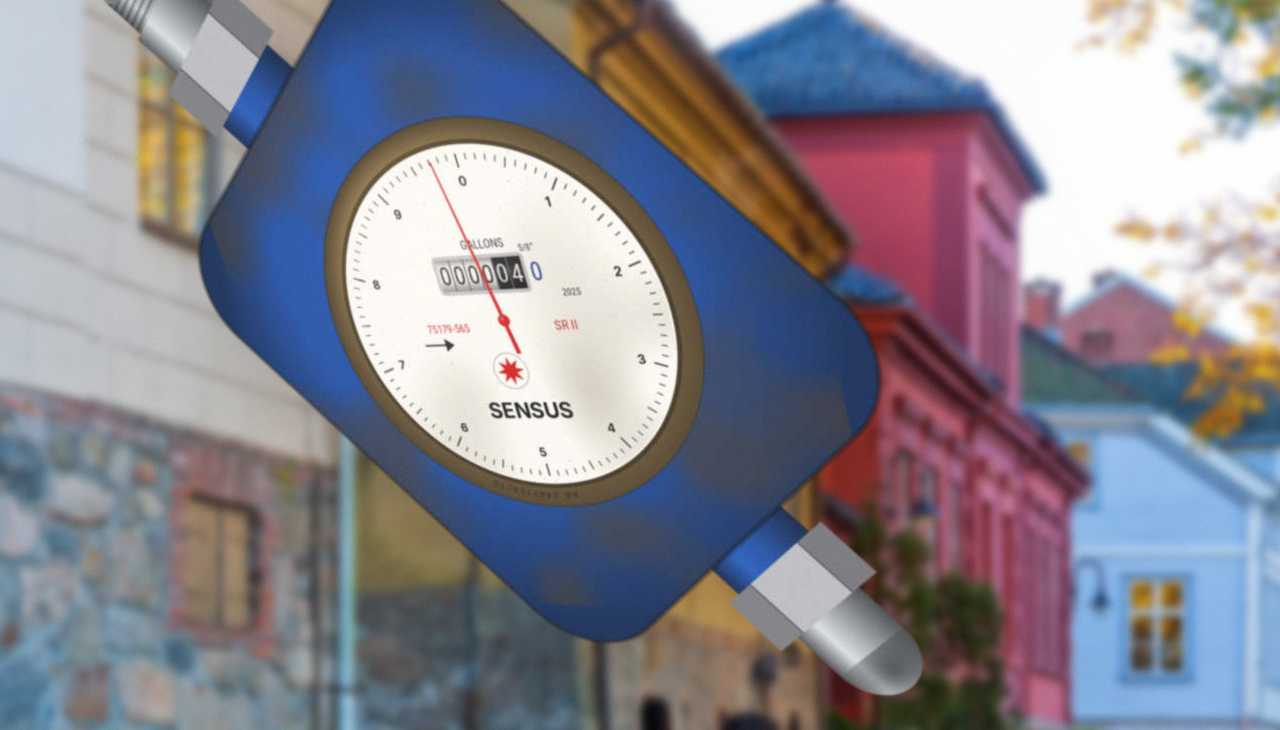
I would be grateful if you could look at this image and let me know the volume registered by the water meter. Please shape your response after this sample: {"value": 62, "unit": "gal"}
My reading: {"value": 39.7, "unit": "gal"}
